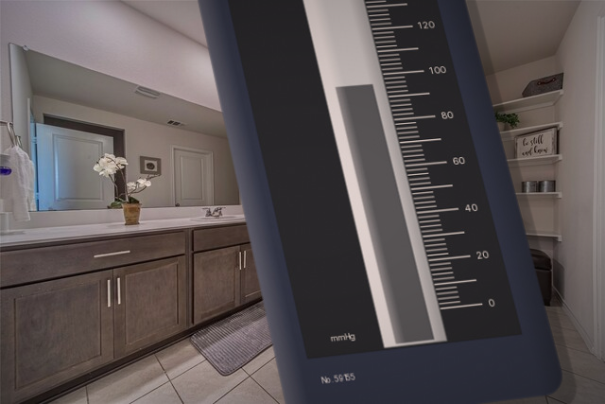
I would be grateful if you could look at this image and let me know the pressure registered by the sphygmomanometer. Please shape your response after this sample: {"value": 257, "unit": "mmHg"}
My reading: {"value": 96, "unit": "mmHg"}
